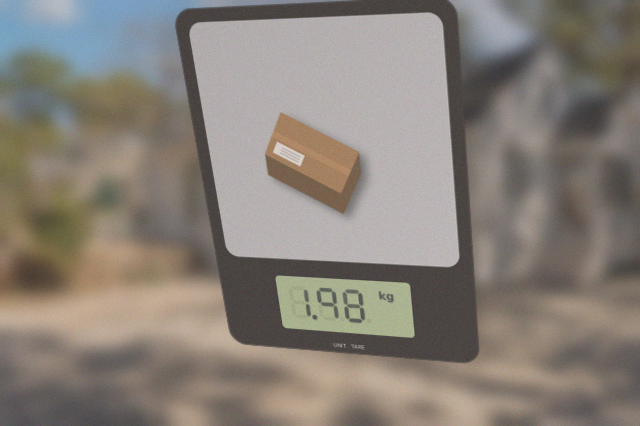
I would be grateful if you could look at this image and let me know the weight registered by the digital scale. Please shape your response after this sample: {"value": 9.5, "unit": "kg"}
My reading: {"value": 1.98, "unit": "kg"}
